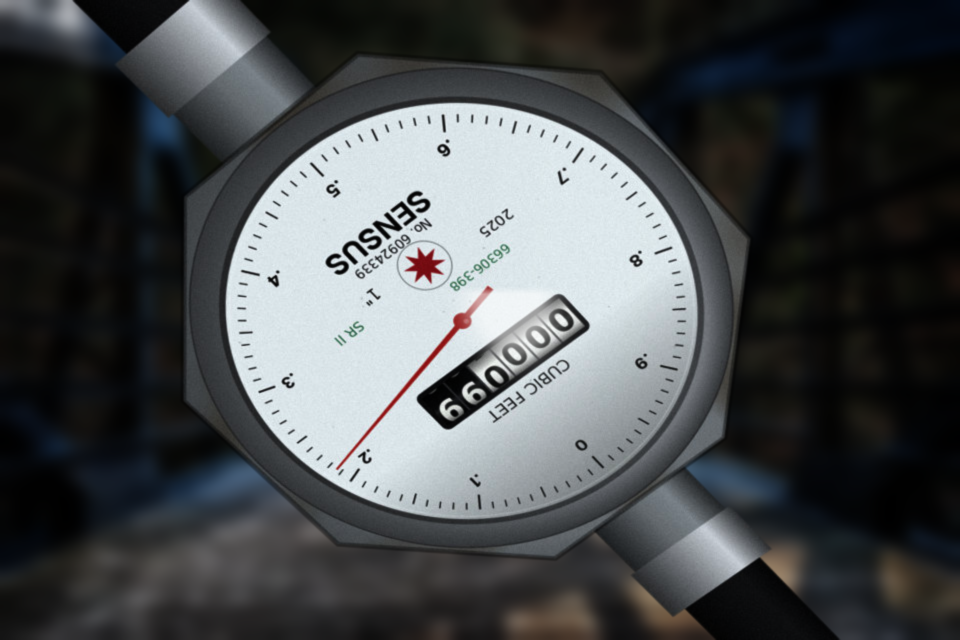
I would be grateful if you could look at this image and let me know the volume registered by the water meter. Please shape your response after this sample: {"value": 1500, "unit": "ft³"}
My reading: {"value": 99.21, "unit": "ft³"}
